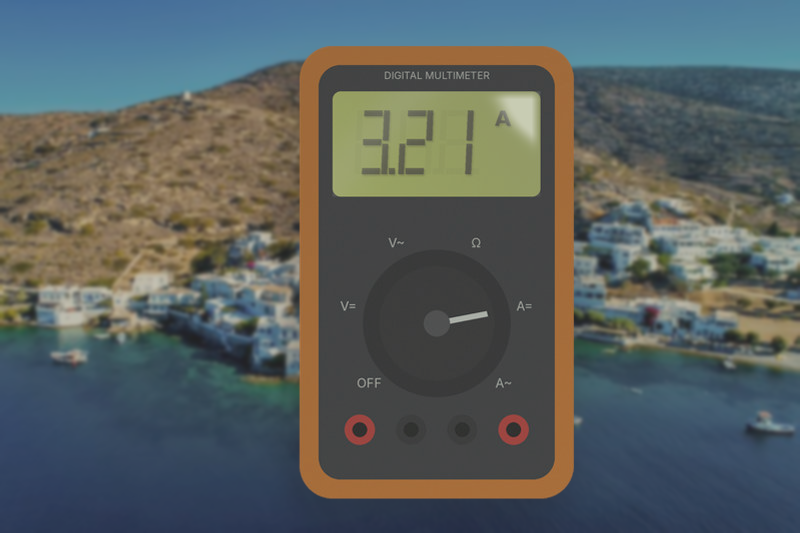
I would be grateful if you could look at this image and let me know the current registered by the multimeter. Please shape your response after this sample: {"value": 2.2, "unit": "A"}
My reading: {"value": 3.21, "unit": "A"}
